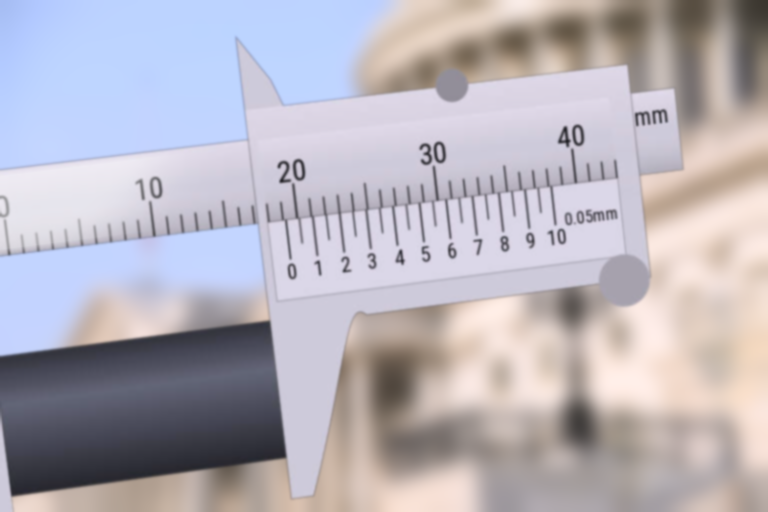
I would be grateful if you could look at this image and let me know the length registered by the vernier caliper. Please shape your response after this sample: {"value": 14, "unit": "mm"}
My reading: {"value": 19.2, "unit": "mm"}
